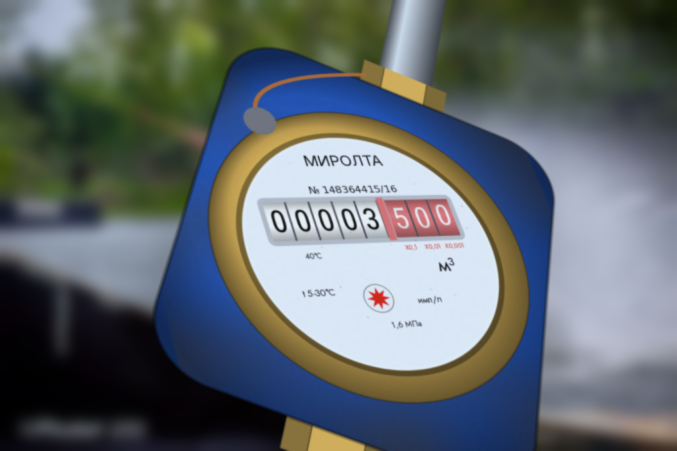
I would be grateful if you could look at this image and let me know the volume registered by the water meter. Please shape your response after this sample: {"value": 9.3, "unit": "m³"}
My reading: {"value": 3.500, "unit": "m³"}
